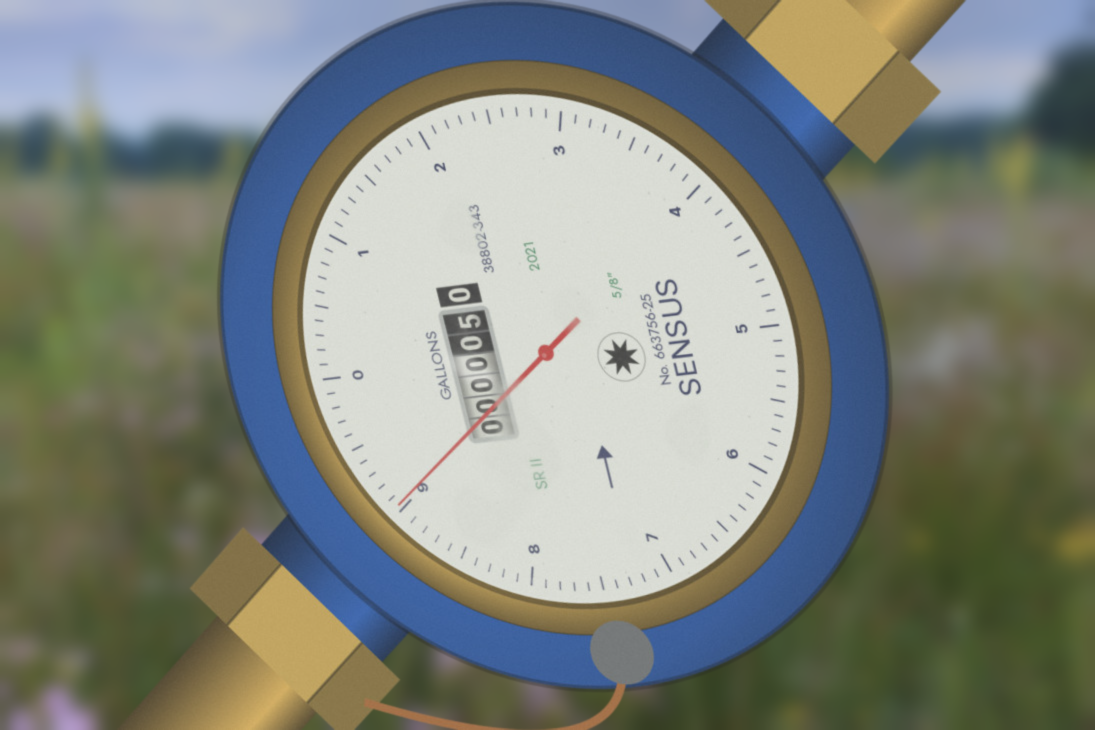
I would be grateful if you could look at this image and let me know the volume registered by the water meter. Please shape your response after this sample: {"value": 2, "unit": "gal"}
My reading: {"value": 49.0, "unit": "gal"}
